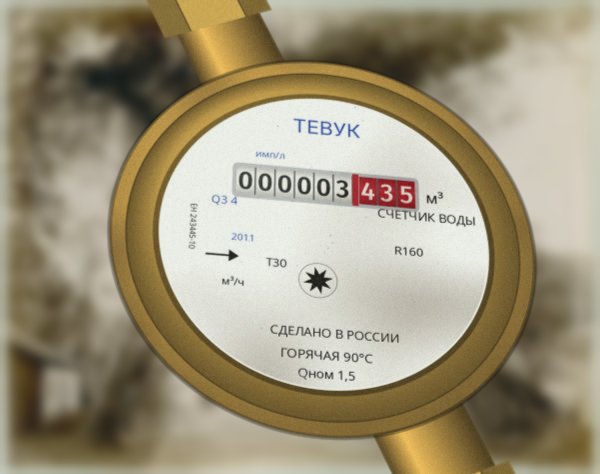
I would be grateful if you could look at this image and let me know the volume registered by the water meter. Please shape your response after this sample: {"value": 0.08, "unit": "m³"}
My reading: {"value": 3.435, "unit": "m³"}
